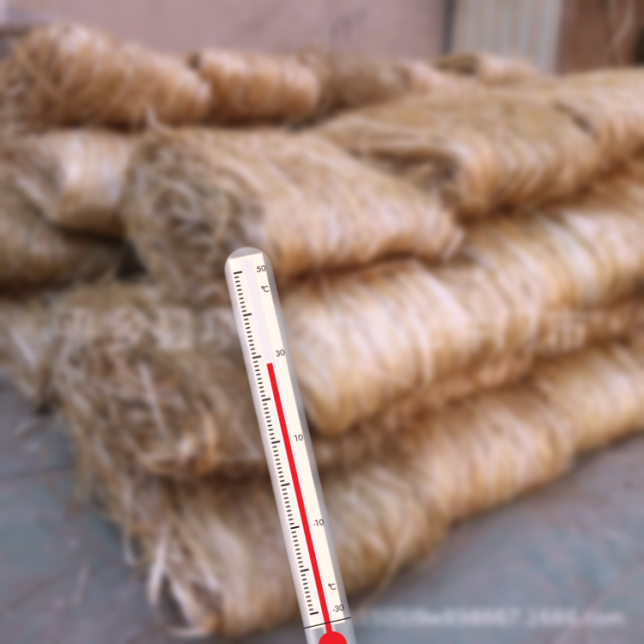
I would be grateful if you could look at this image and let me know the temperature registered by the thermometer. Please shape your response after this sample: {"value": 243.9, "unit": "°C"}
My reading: {"value": 28, "unit": "°C"}
